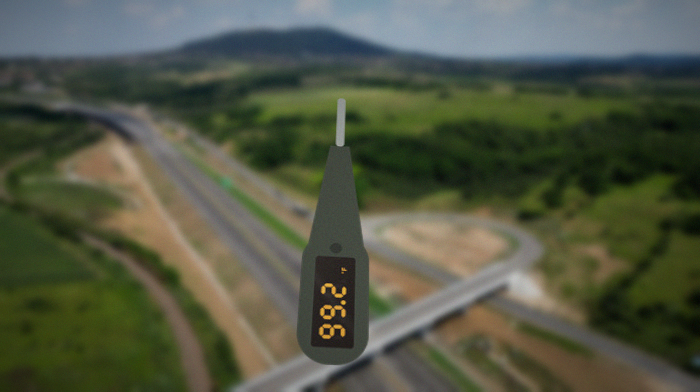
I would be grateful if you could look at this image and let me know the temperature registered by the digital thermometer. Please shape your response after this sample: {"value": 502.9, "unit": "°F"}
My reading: {"value": 99.2, "unit": "°F"}
